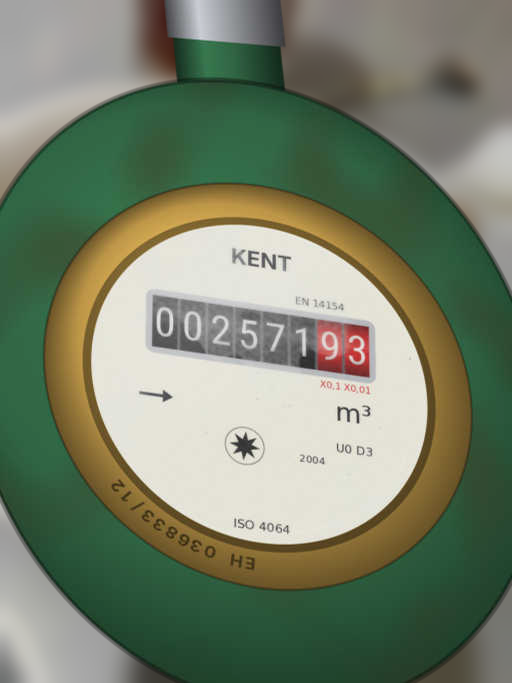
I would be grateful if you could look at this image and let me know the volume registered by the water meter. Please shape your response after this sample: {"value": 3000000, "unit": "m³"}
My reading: {"value": 2571.93, "unit": "m³"}
